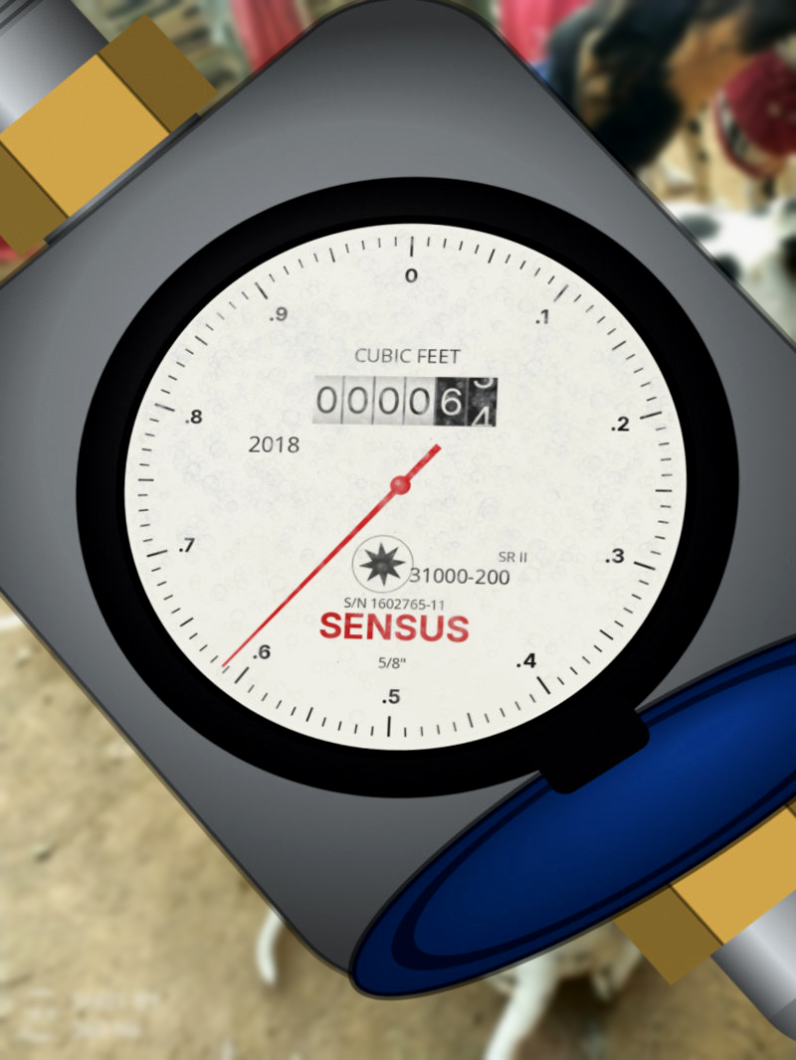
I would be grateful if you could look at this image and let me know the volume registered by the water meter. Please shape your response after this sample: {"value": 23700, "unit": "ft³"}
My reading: {"value": 63.61, "unit": "ft³"}
